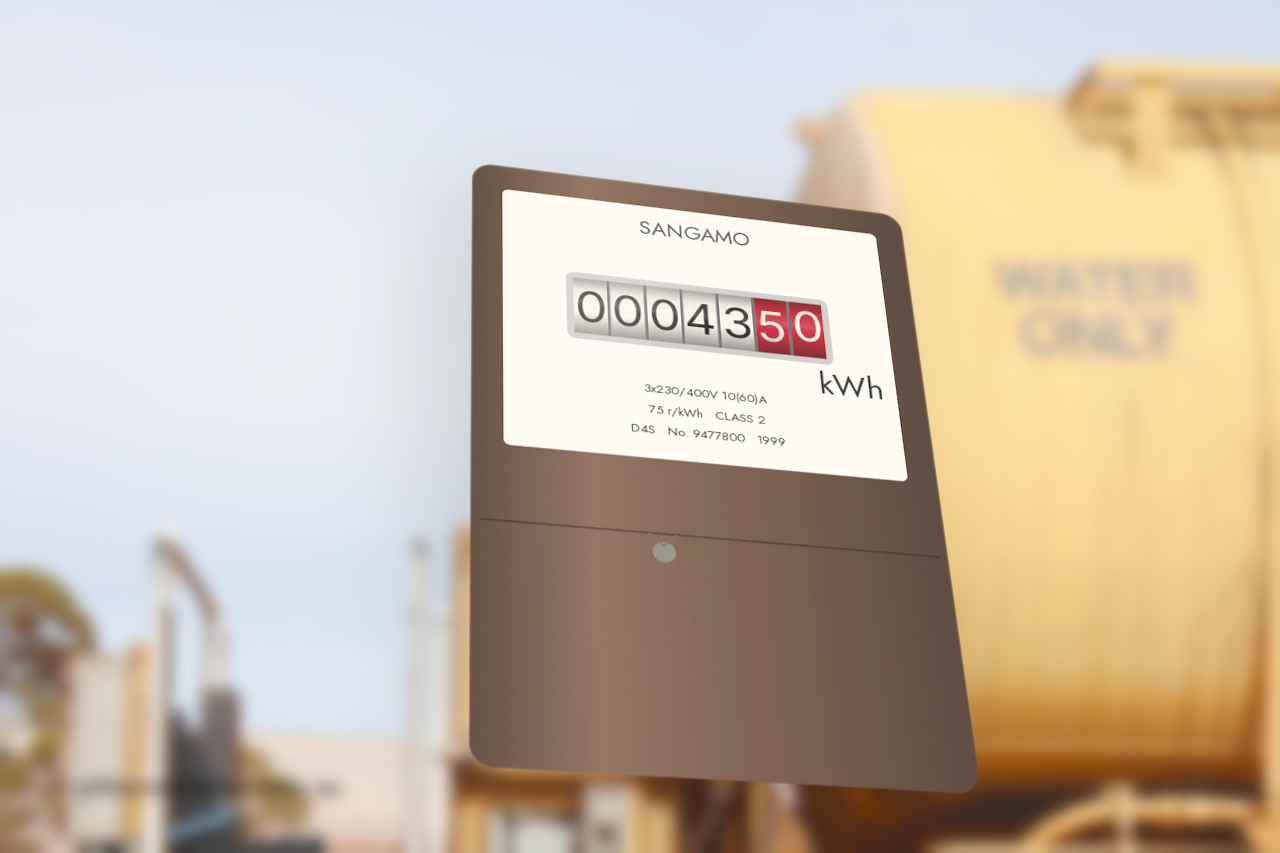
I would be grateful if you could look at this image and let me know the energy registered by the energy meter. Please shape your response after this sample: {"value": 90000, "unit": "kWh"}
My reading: {"value": 43.50, "unit": "kWh"}
